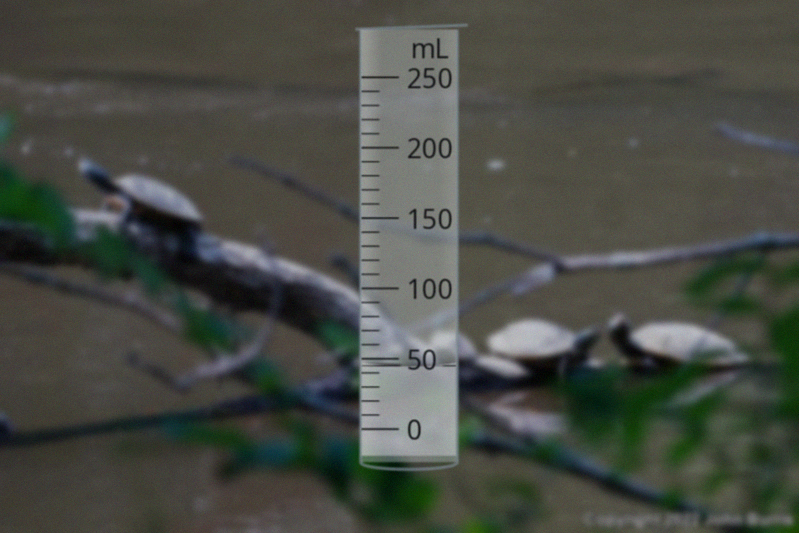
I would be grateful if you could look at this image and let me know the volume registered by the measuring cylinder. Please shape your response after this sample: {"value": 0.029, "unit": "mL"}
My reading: {"value": 45, "unit": "mL"}
